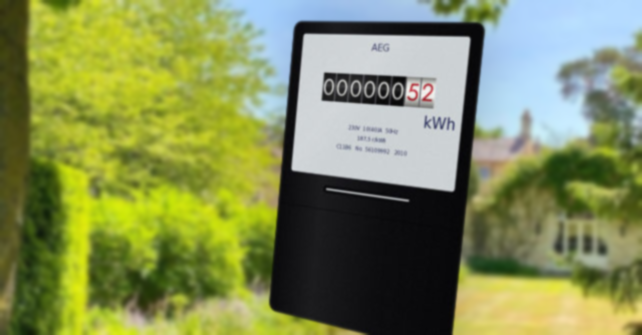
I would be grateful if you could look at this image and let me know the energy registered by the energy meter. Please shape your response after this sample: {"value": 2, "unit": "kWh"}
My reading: {"value": 0.52, "unit": "kWh"}
